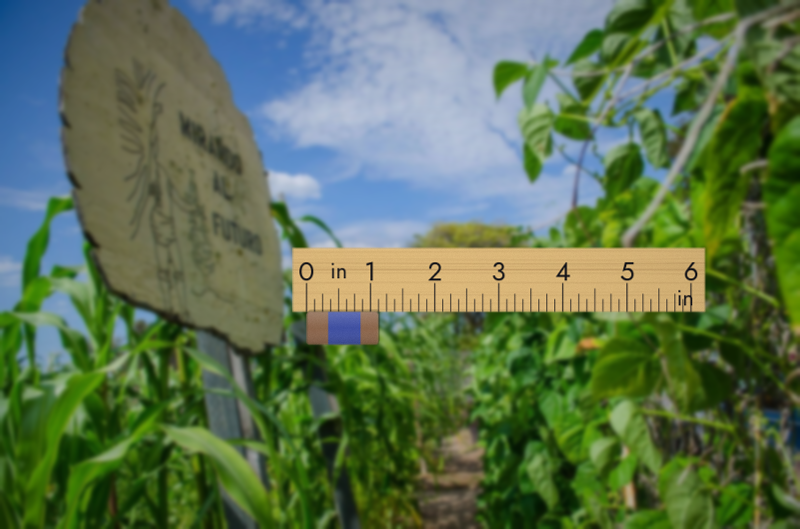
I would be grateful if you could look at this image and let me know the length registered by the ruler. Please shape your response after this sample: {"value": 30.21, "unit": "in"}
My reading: {"value": 1.125, "unit": "in"}
